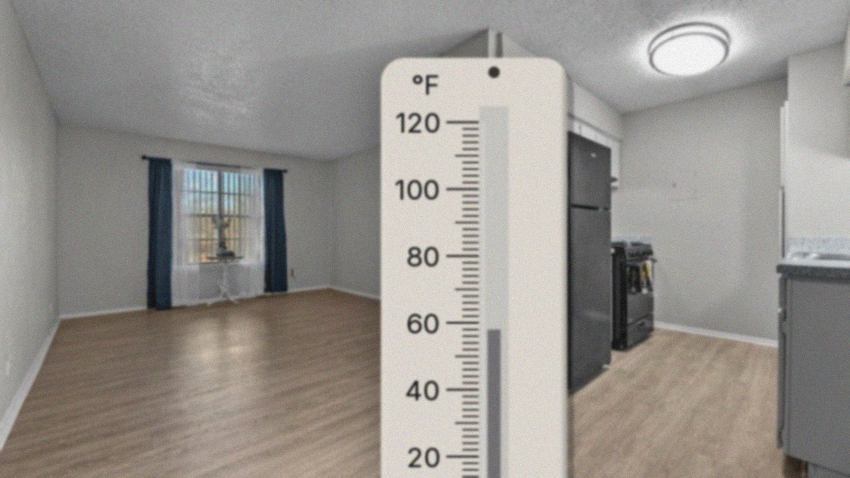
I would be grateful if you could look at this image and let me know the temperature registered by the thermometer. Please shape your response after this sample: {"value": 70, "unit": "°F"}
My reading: {"value": 58, "unit": "°F"}
